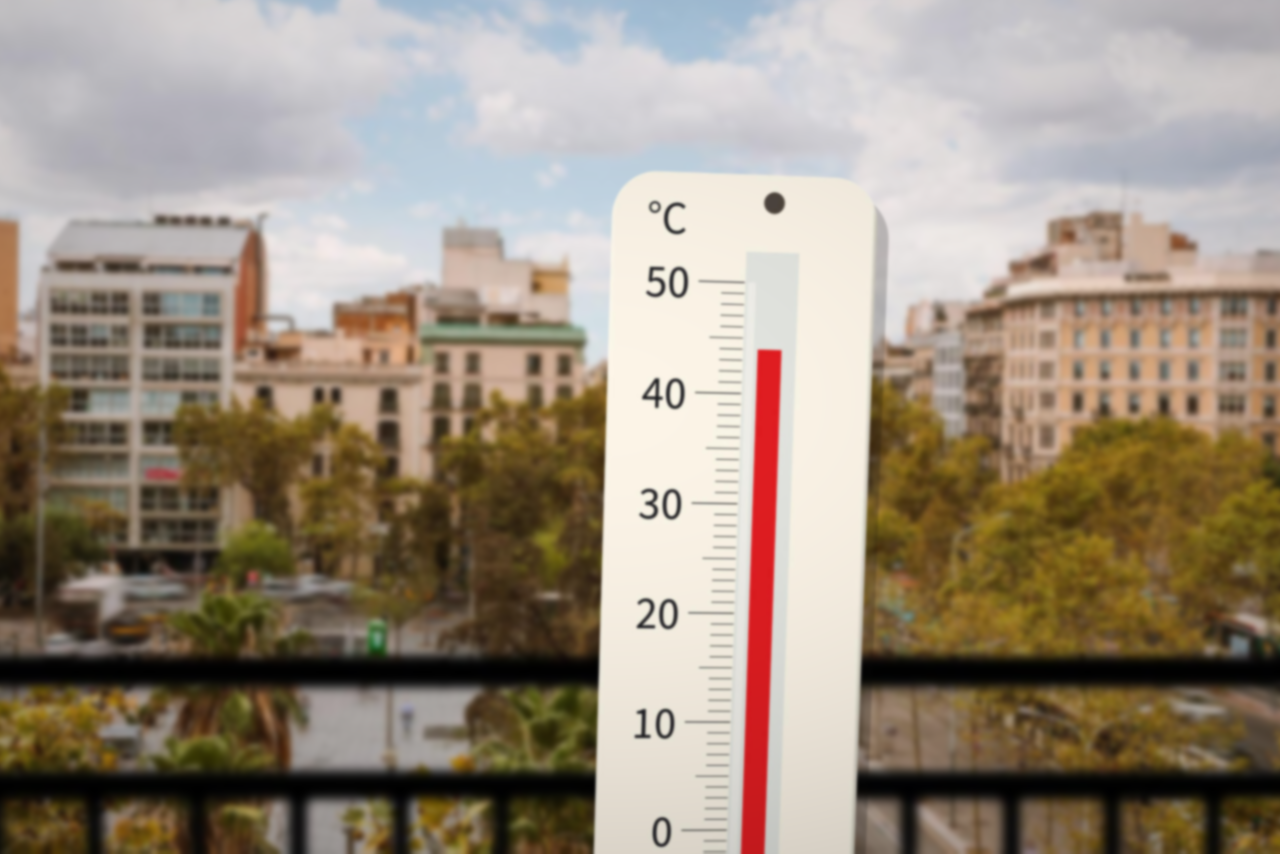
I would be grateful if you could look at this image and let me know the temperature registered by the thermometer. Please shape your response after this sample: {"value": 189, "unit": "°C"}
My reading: {"value": 44, "unit": "°C"}
